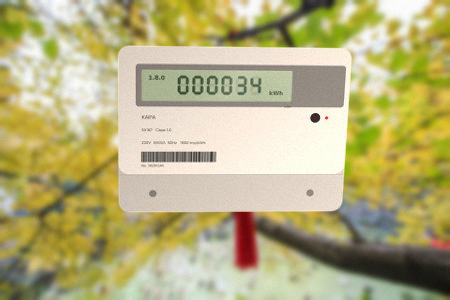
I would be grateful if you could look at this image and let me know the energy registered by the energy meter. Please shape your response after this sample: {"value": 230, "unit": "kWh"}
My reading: {"value": 34, "unit": "kWh"}
